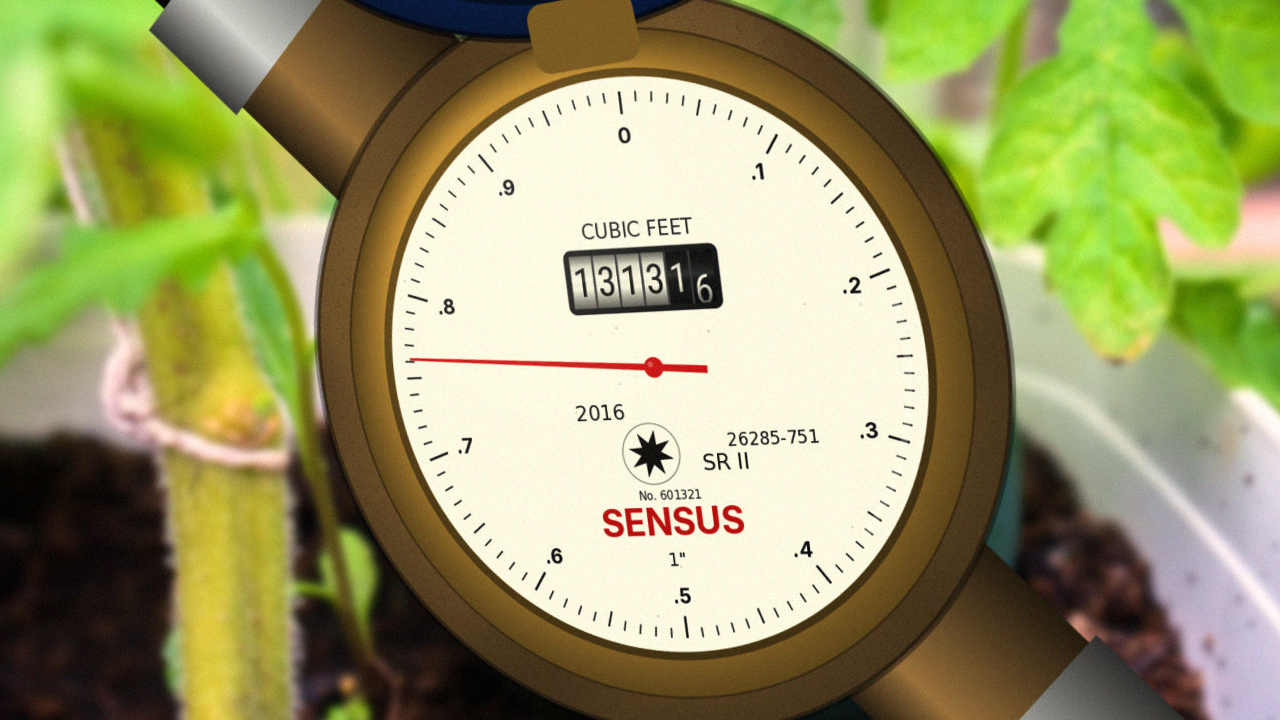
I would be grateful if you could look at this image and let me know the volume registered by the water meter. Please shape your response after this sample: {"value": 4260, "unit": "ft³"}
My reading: {"value": 131315.76, "unit": "ft³"}
